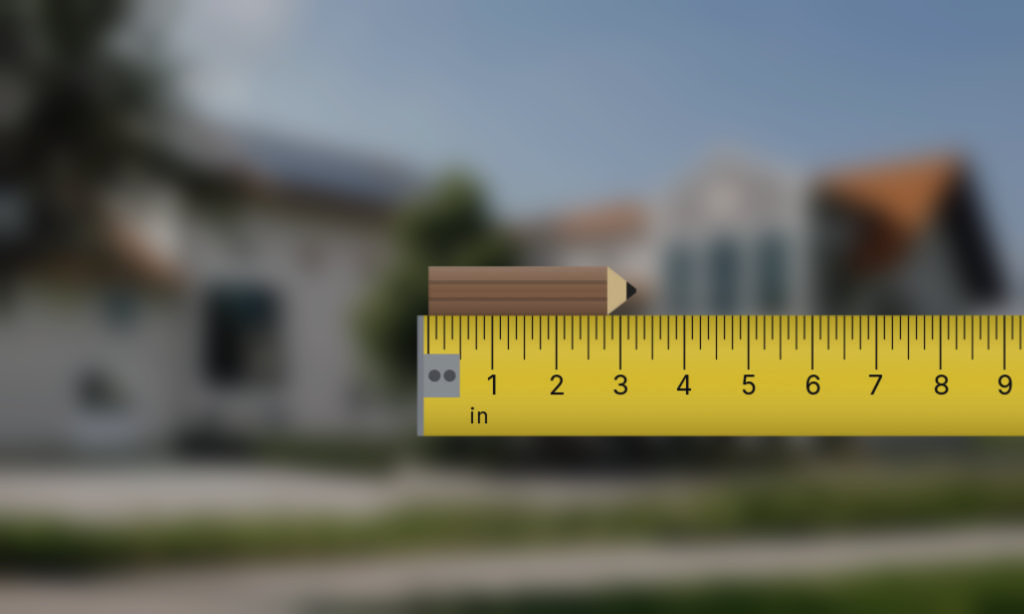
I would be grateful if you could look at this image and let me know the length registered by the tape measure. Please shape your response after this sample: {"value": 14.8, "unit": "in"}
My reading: {"value": 3.25, "unit": "in"}
